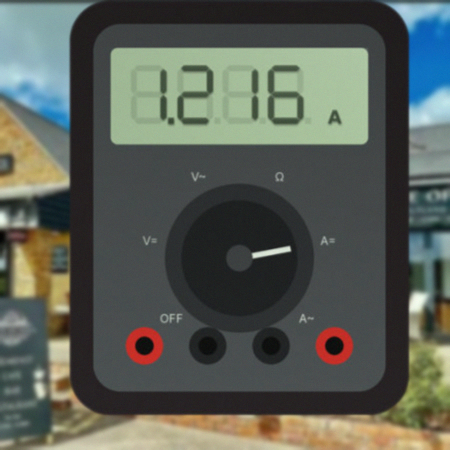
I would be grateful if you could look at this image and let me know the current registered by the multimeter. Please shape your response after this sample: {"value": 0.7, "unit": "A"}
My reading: {"value": 1.216, "unit": "A"}
